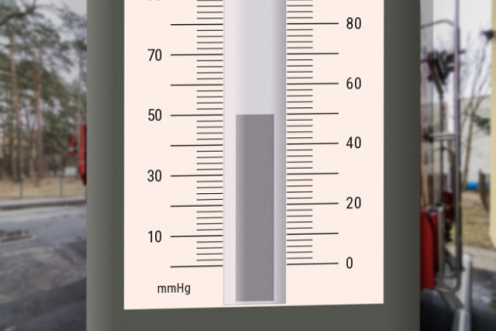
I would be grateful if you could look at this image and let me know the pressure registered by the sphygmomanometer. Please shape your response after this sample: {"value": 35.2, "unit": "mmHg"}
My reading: {"value": 50, "unit": "mmHg"}
